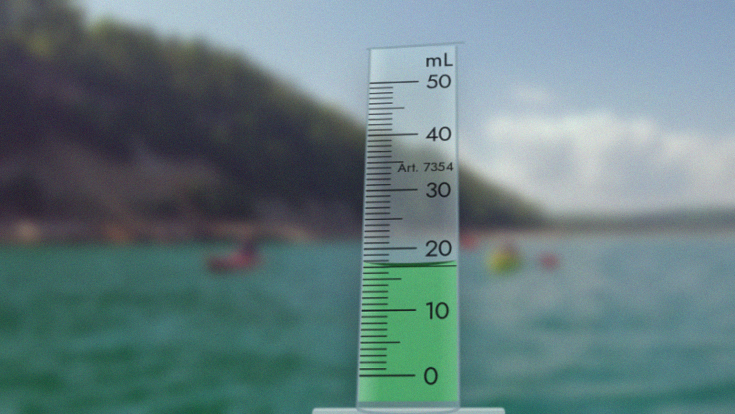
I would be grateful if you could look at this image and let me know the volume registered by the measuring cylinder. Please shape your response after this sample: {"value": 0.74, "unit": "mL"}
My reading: {"value": 17, "unit": "mL"}
